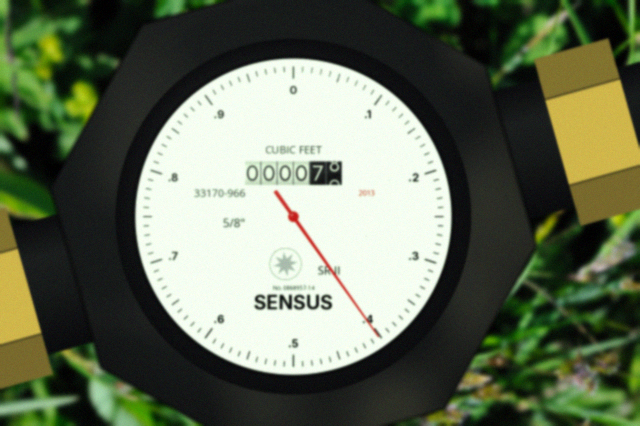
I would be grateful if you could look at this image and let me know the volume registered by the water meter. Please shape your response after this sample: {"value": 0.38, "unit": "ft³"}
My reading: {"value": 78.40, "unit": "ft³"}
